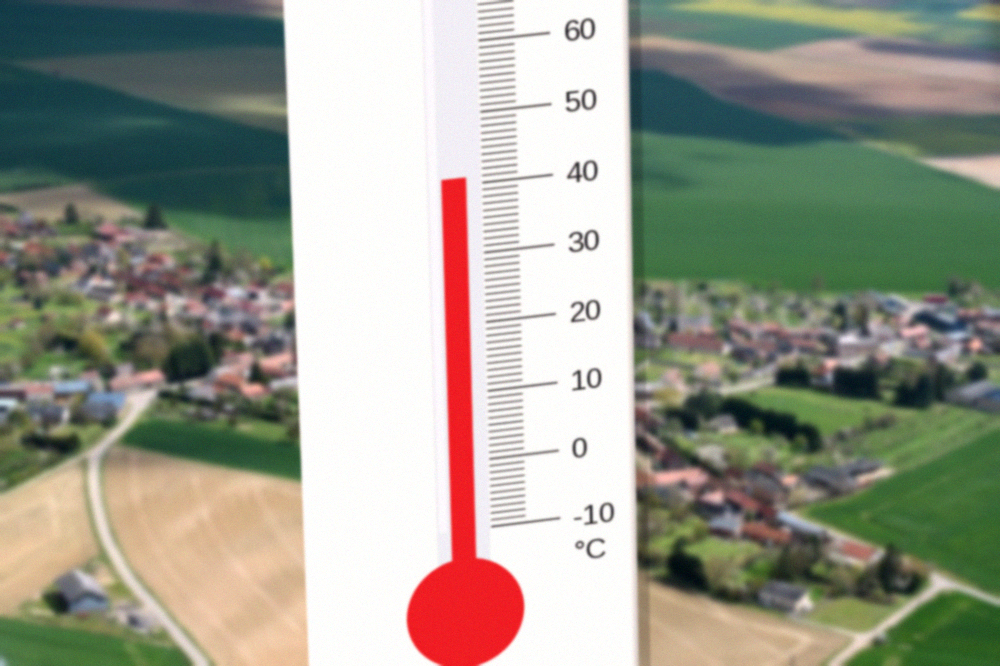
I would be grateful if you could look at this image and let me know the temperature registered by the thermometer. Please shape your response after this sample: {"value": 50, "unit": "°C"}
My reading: {"value": 41, "unit": "°C"}
